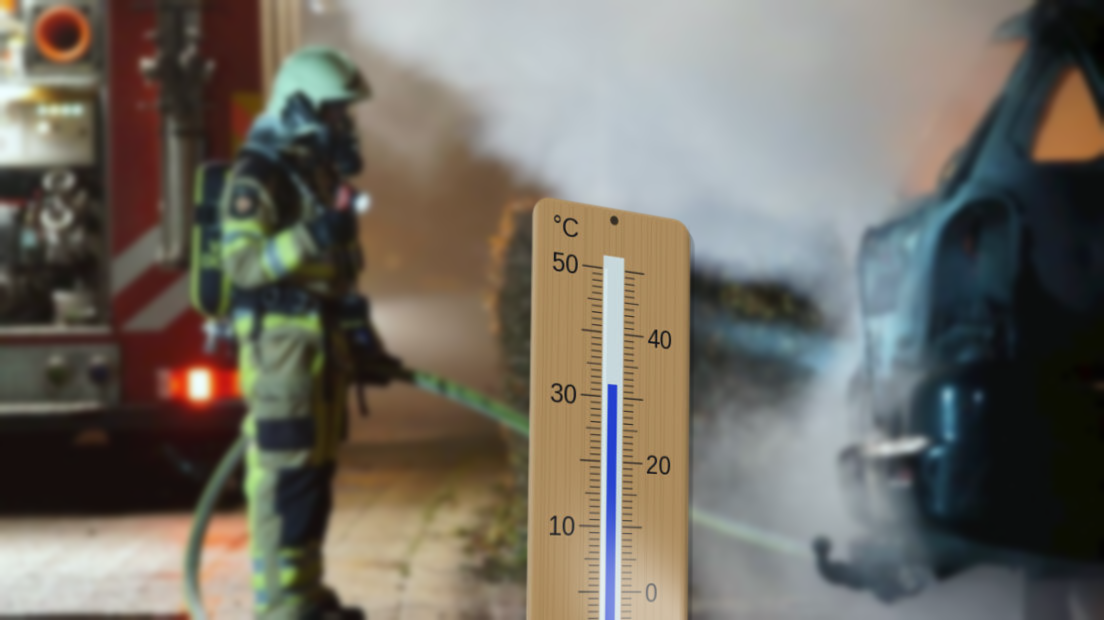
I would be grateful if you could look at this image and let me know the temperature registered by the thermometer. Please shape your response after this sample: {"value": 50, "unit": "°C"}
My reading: {"value": 32, "unit": "°C"}
